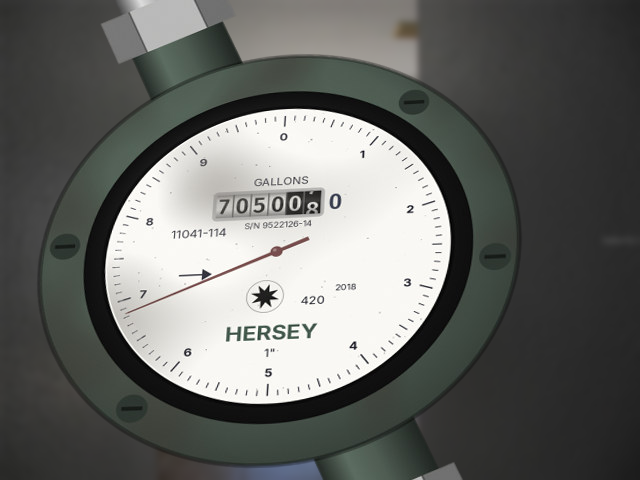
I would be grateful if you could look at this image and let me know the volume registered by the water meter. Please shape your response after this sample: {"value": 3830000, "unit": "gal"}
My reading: {"value": 7050076.8, "unit": "gal"}
